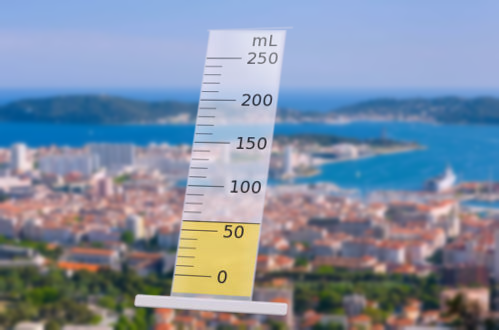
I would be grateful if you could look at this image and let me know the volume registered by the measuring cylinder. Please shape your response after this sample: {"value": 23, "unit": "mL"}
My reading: {"value": 60, "unit": "mL"}
